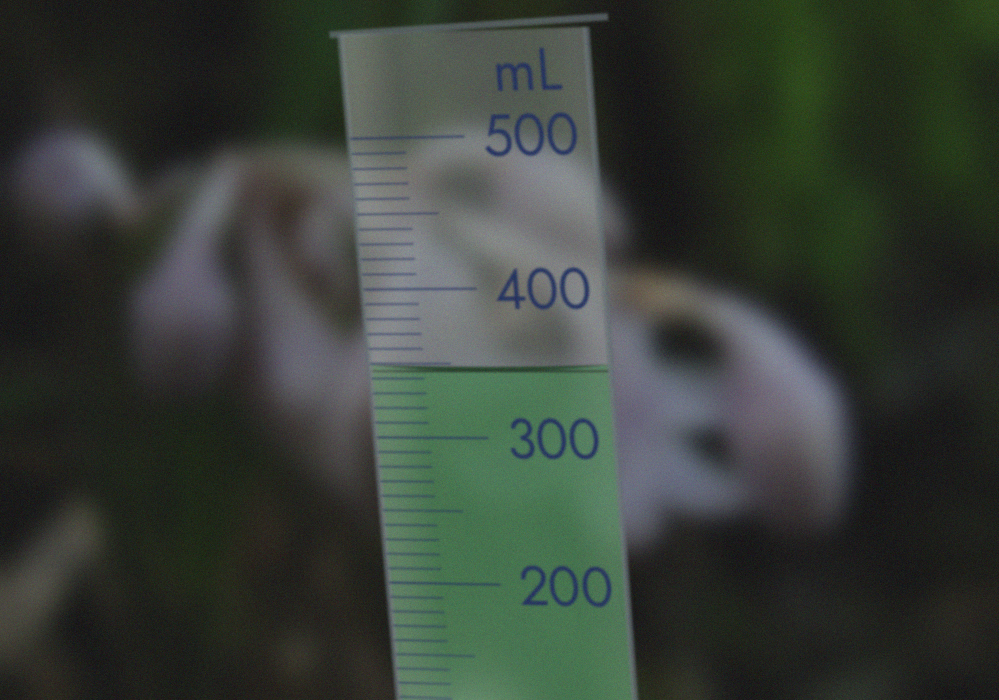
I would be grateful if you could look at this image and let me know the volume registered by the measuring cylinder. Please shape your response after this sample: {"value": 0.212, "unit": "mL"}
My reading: {"value": 345, "unit": "mL"}
